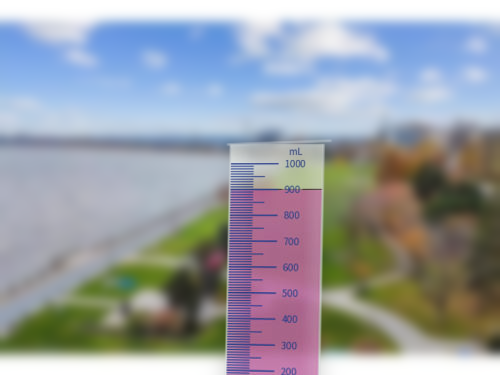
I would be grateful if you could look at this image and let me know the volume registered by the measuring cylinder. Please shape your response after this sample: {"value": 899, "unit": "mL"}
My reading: {"value": 900, "unit": "mL"}
